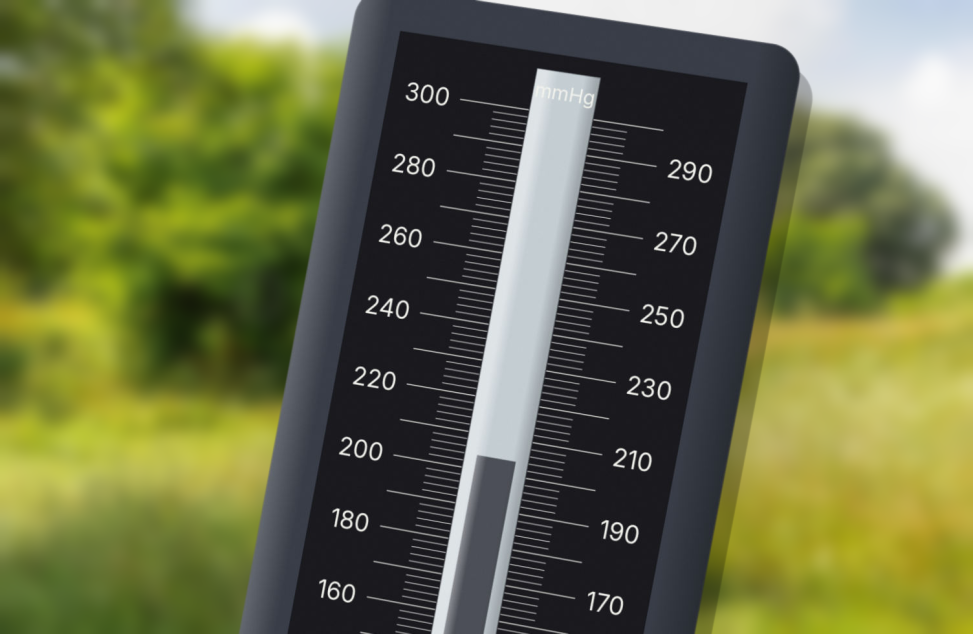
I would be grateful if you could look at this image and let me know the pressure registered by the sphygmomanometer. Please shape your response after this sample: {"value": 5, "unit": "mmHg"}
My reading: {"value": 204, "unit": "mmHg"}
